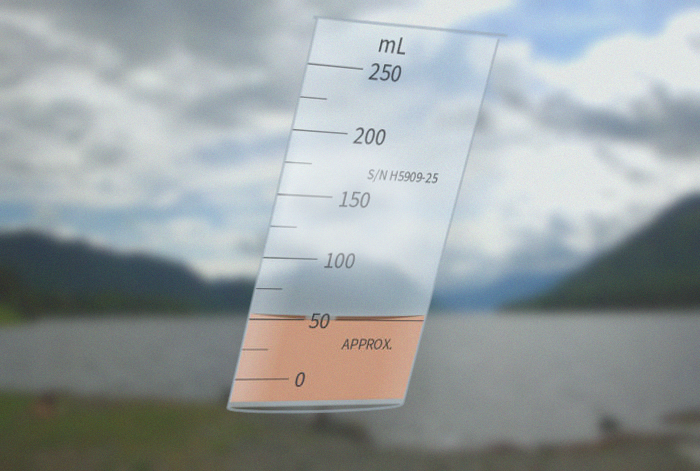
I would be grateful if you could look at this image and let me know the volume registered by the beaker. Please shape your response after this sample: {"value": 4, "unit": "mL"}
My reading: {"value": 50, "unit": "mL"}
